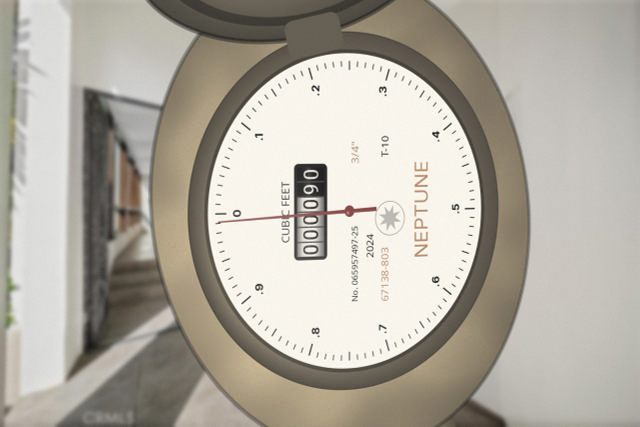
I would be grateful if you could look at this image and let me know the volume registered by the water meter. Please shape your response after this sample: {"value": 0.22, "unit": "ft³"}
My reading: {"value": 89.99, "unit": "ft³"}
